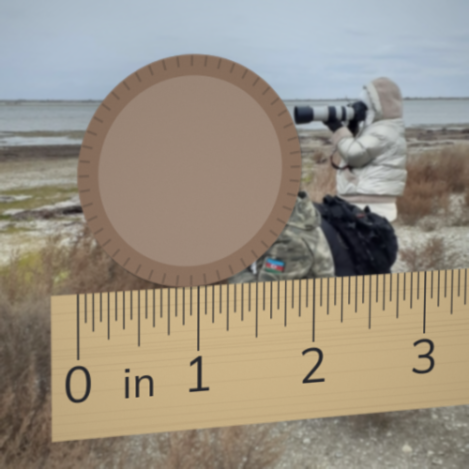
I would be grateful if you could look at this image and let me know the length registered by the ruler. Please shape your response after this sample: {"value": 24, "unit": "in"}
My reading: {"value": 1.875, "unit": "in"}
